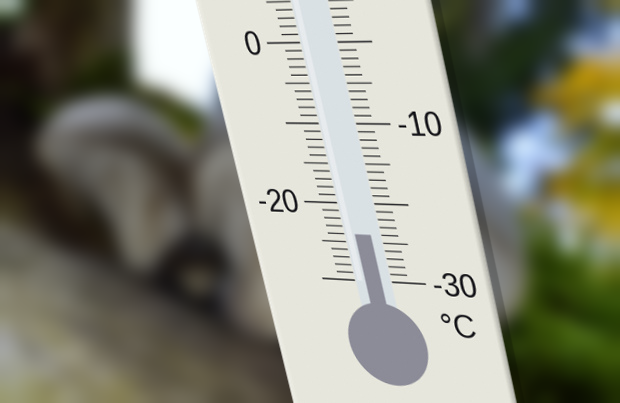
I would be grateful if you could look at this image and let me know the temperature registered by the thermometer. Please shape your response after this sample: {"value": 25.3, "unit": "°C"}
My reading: {"value": -24, "unit": "°C"}
